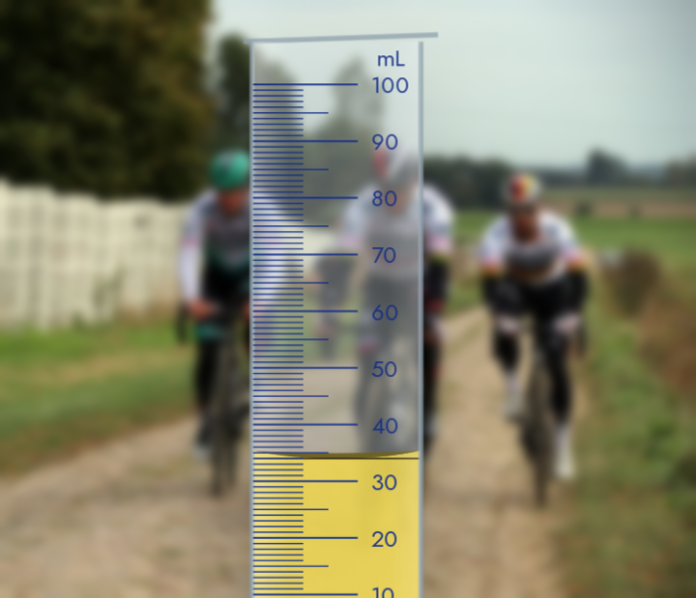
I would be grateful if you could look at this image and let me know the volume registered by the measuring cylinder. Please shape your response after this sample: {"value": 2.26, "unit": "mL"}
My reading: {"value": 34, "unit": "mL"}
